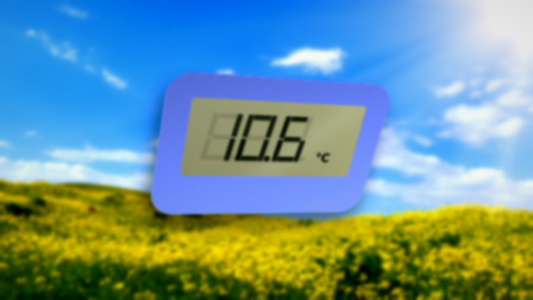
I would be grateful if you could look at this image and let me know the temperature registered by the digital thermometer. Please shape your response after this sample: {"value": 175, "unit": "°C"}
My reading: {"value": 10.6, "unit": "°C"}
